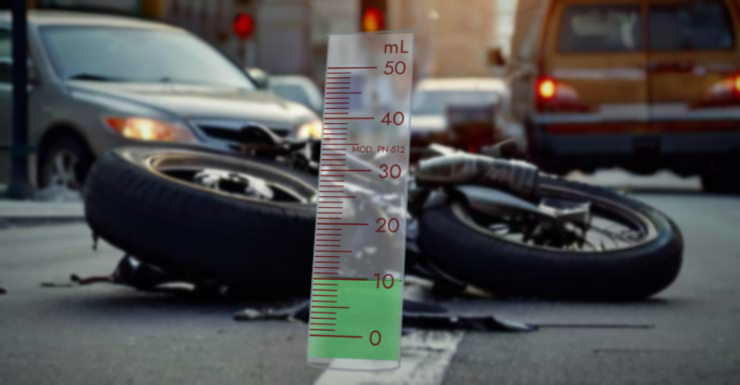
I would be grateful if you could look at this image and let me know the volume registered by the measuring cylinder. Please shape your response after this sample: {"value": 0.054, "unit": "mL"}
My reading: {"value": 10, "unit": "mL"}
